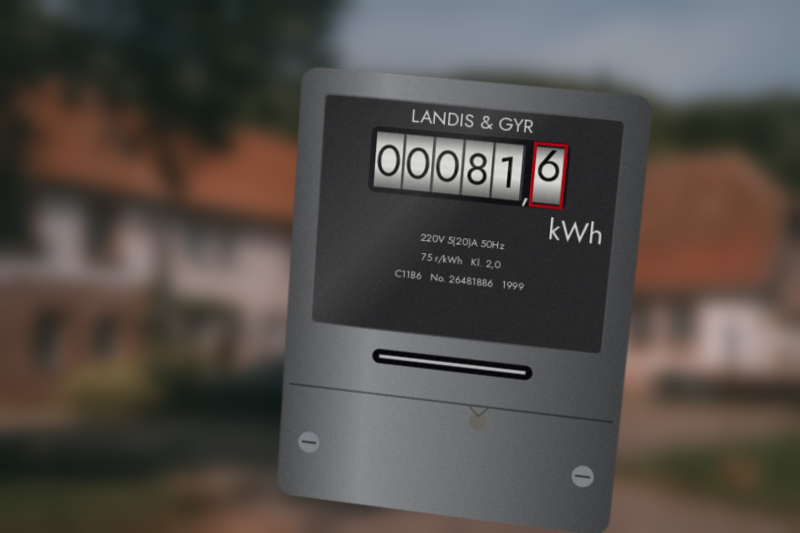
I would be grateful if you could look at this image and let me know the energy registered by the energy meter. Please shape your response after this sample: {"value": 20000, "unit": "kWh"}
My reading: {"value": 81.6, "unit": "kWh"}
